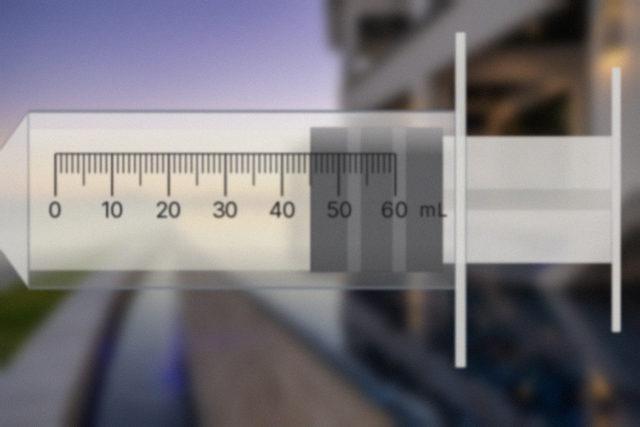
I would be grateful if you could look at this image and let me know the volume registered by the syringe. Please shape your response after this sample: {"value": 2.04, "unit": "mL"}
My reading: {"value": 45, "unit": "mL"}
